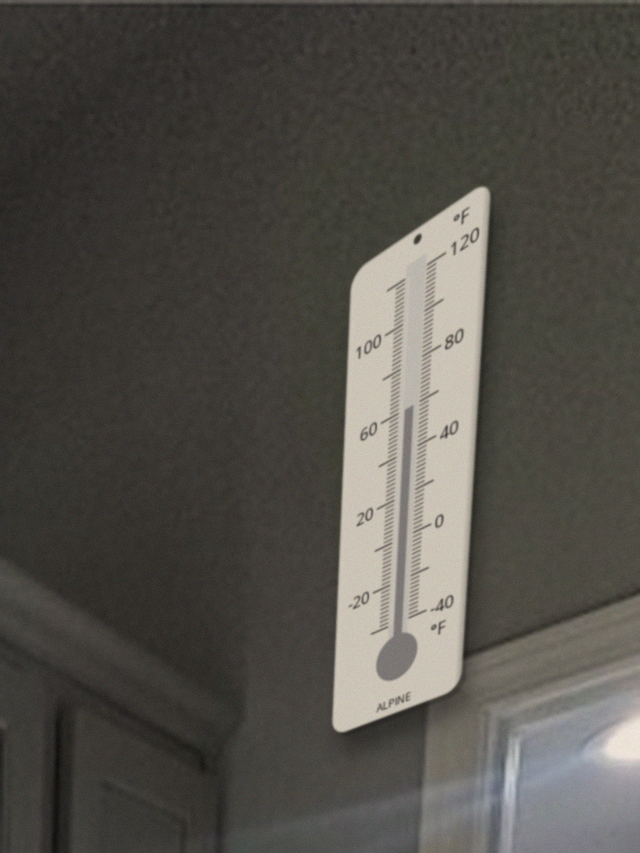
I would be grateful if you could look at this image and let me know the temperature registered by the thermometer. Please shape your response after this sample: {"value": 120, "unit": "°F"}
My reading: {"value": 60, "unit": "°F"}
